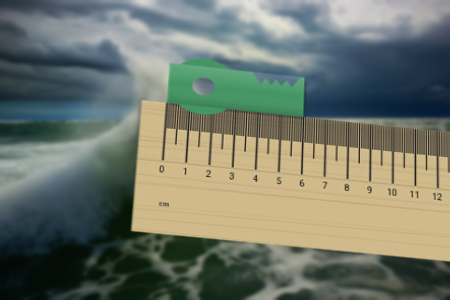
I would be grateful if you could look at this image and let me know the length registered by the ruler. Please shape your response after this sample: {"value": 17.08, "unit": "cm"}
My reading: {"value": 6, "unit": "cm"}
